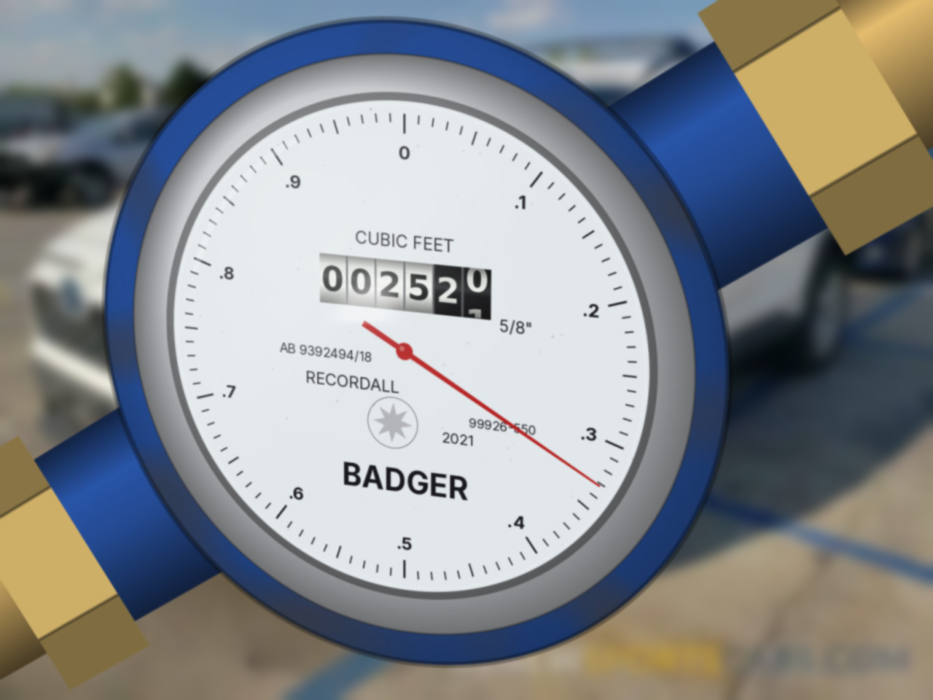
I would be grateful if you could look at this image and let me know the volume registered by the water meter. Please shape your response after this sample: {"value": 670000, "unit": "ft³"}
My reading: {"value": 2520.33, "unit": "ft³"}
